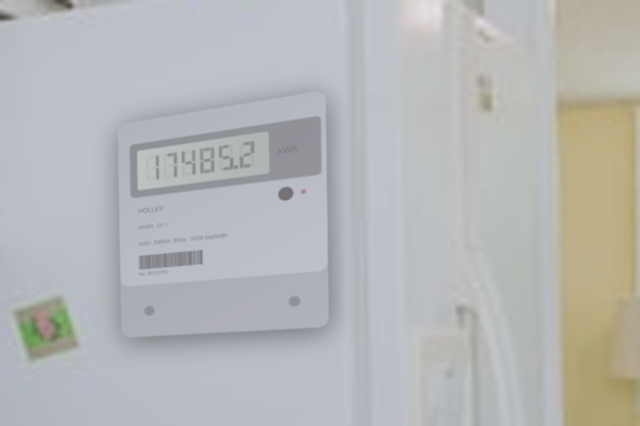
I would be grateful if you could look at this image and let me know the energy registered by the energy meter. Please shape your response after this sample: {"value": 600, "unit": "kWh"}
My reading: {"value": 17485.2, "unit": "kWh"}
